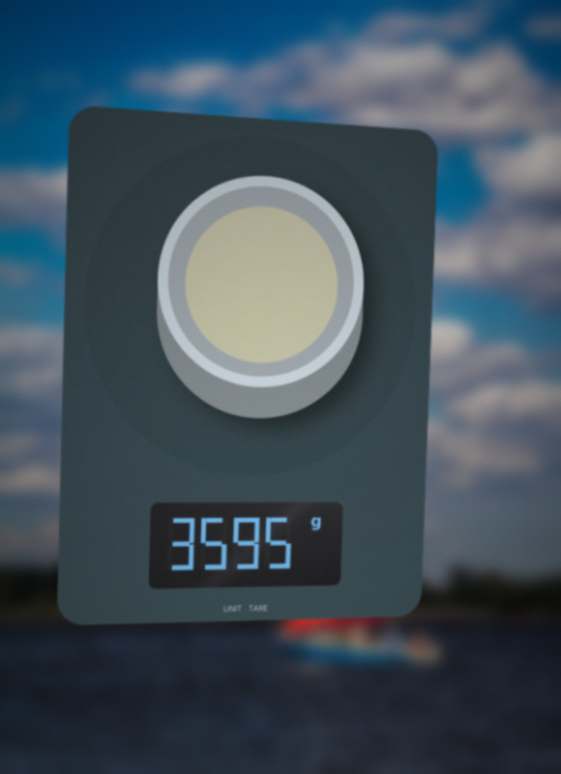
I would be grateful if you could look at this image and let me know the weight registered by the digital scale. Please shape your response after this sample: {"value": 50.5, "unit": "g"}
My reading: {"value": 3595, "unit": "g"}
